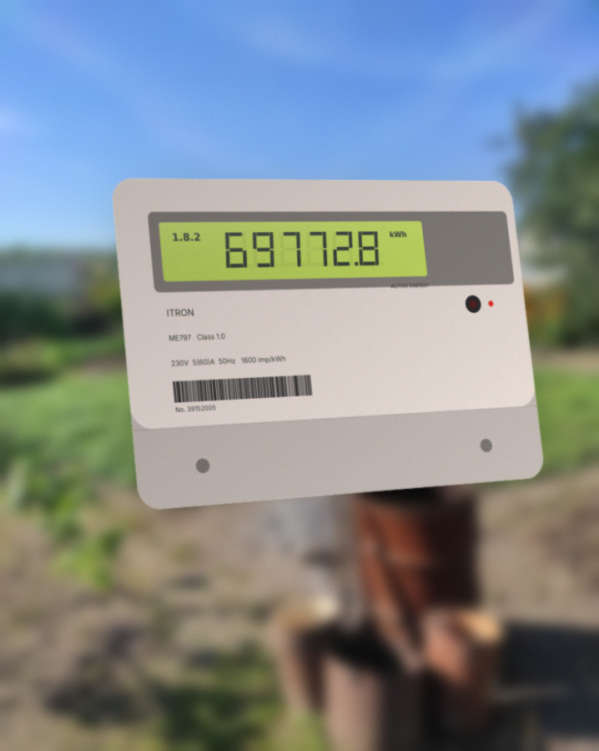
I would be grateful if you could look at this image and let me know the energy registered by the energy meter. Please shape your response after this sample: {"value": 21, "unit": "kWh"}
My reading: {"value": 69772.8, "unit": "kWh"}
